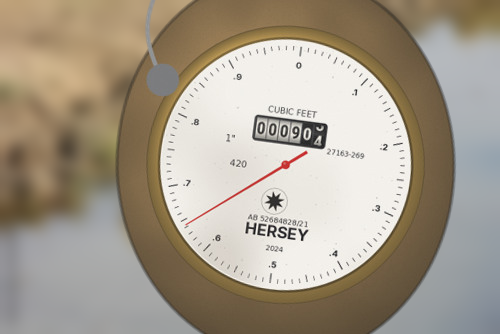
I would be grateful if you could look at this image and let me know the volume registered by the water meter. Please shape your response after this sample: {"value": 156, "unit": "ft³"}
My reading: {"value": 903.64, "unit": "ft³"}
